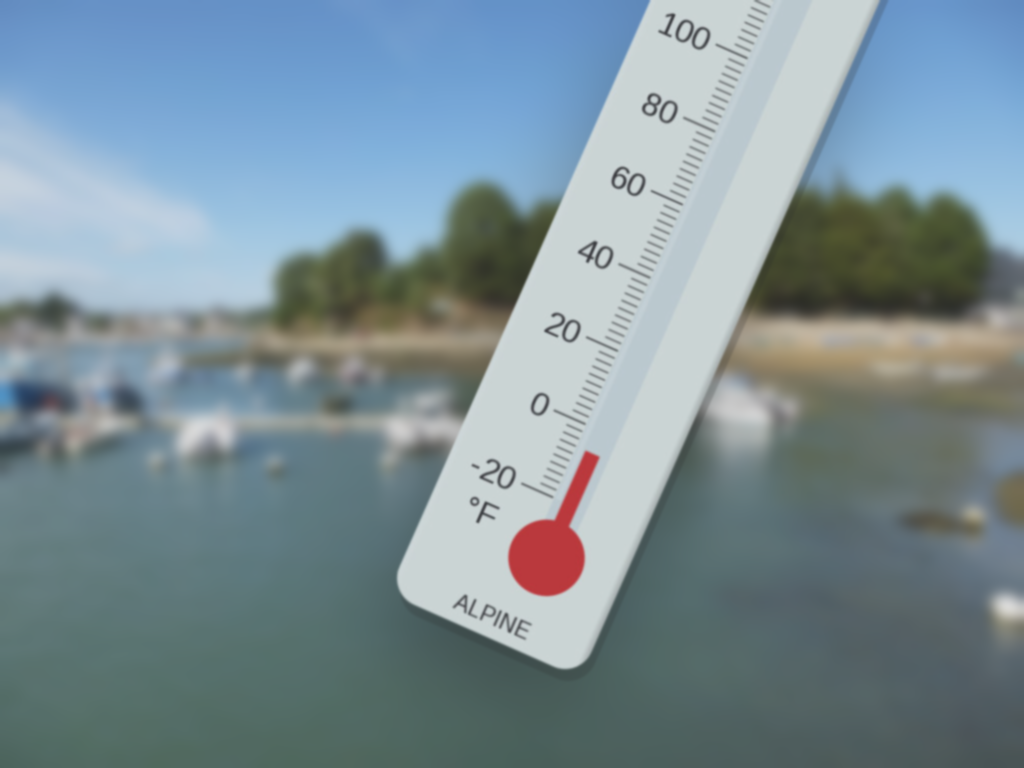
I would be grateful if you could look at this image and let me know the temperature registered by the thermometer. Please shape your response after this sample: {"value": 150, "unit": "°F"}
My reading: {"value": -6, "unit": "°F"}
